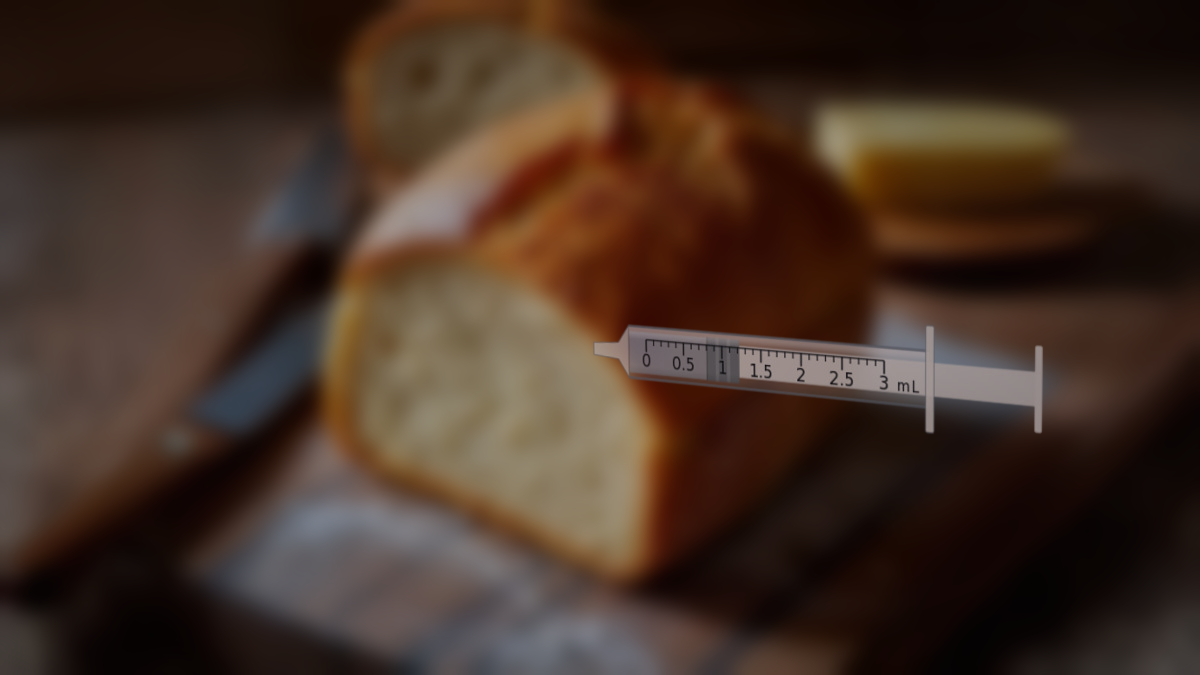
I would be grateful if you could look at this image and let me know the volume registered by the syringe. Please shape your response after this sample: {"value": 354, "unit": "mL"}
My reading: {"value": 0.8, "unit": "mL"}
